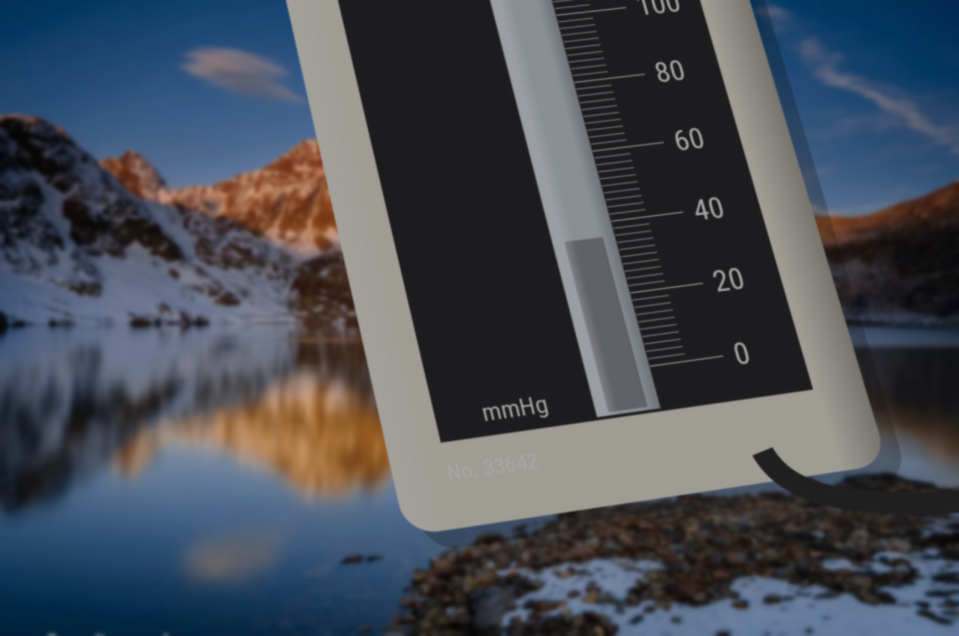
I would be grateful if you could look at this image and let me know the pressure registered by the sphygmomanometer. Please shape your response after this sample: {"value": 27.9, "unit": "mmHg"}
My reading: {"value": 36, "unit": "mmHg"}
